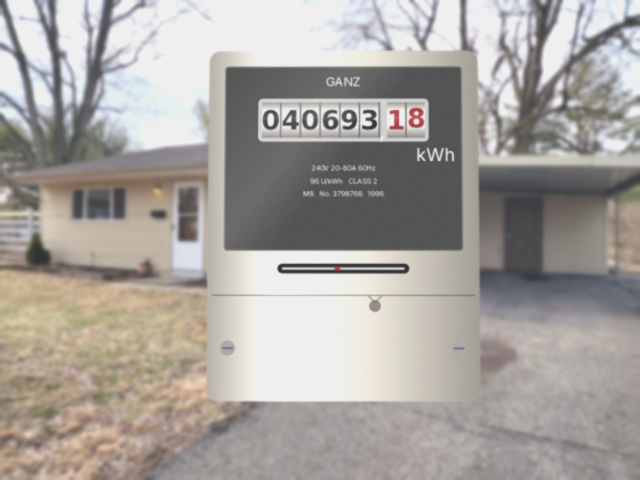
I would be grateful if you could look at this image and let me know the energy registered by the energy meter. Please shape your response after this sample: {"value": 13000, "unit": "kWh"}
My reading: {"value": 40693.18, "unit": "kWh"}
